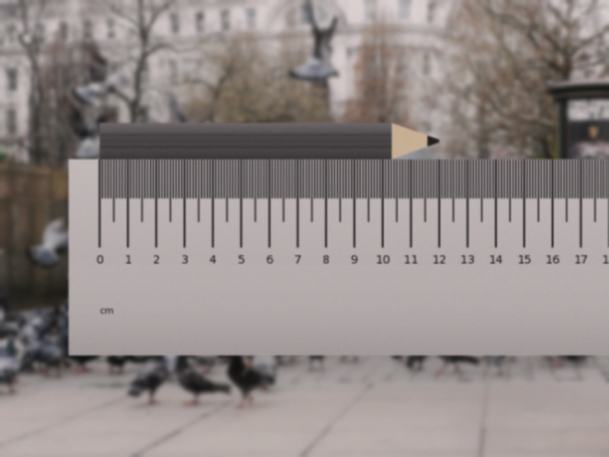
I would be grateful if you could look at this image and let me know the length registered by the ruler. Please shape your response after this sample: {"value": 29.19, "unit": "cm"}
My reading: {"value": 12, "unit": "cm"}
